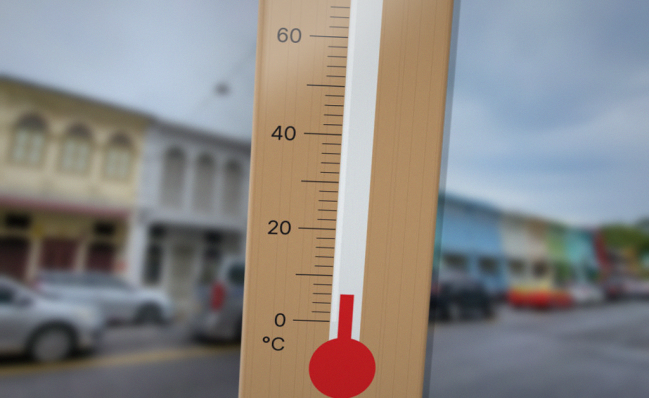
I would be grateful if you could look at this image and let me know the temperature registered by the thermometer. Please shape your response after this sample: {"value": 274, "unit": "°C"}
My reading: {"value": 6, "unit": "°C"}
